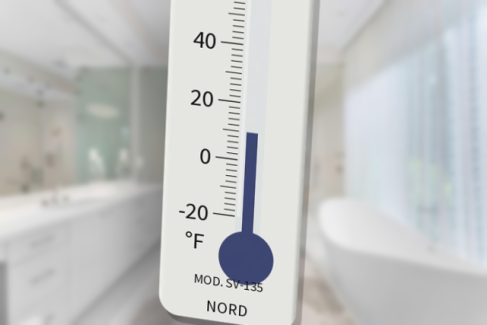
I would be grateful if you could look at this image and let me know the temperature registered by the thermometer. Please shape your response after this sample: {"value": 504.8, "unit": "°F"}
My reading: {"value": 10, "unit": "°F"}
